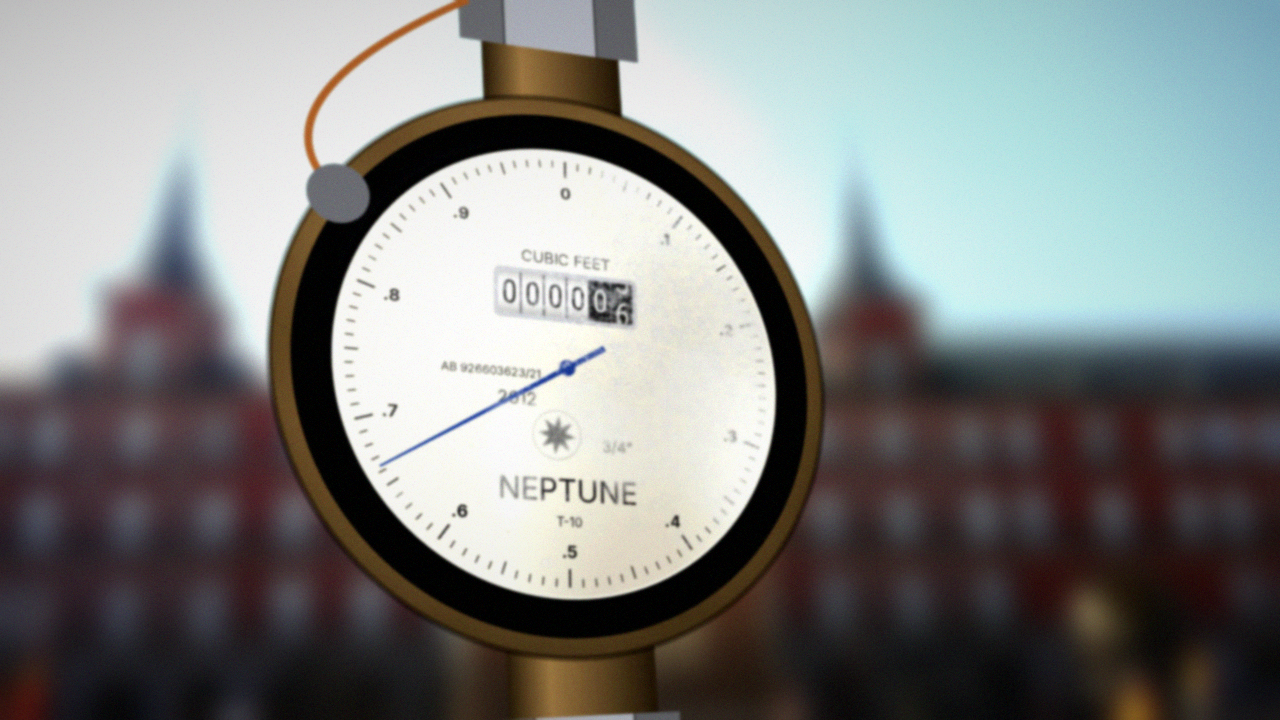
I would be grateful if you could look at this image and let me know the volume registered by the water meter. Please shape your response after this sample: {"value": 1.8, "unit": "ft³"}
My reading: {"value": 5.66, "unit": "ft³"}
